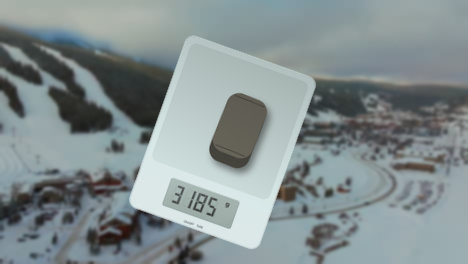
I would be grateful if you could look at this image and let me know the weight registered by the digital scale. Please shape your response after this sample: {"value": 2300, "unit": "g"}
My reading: {"value": 3185, "unit": "g"}
